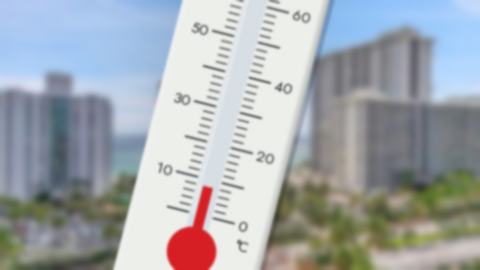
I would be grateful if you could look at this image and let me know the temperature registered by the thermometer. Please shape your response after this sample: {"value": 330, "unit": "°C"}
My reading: {"value": 8, "unit": "°C"}
